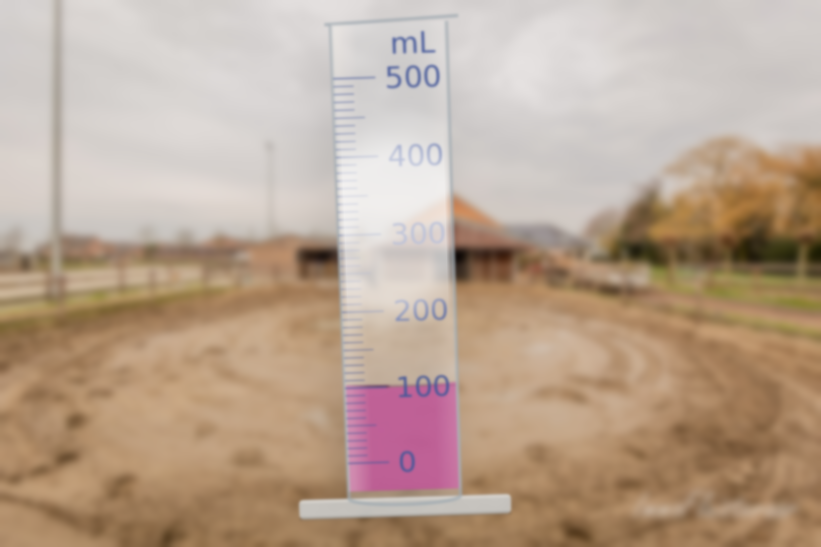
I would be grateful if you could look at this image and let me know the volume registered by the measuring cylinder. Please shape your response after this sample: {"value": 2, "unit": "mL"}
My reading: {"value": 100, "unit": "mL"}
